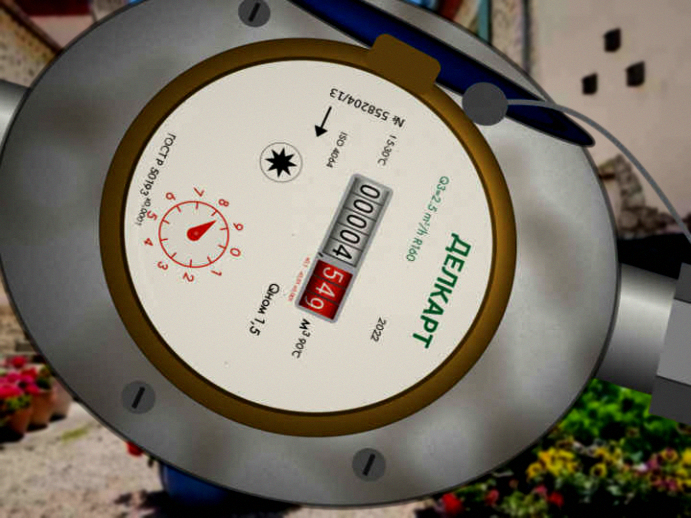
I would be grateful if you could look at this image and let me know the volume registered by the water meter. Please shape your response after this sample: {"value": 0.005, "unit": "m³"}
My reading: {"value": 4.5488, "unit": "m³"}
